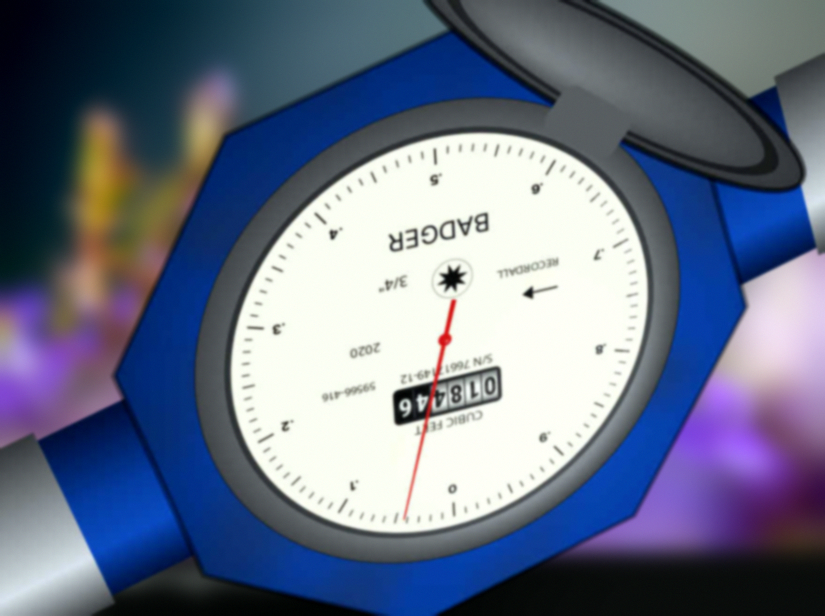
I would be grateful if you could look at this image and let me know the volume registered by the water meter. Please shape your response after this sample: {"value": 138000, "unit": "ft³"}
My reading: {"value": 18446.04, "unit": "ft³"}
